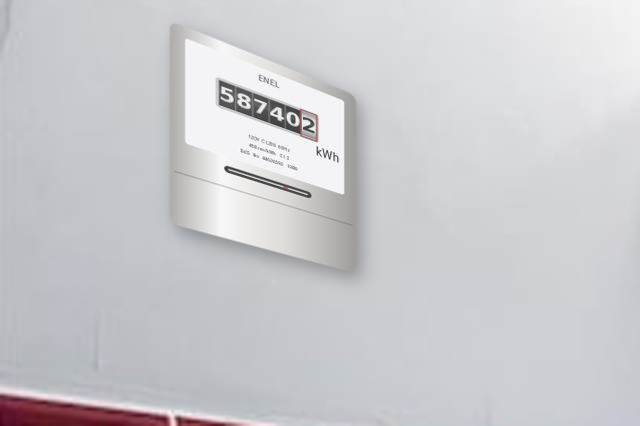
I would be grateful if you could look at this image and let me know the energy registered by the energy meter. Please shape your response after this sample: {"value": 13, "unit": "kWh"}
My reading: {"value": 58740.2, "unit": "kWh"}
